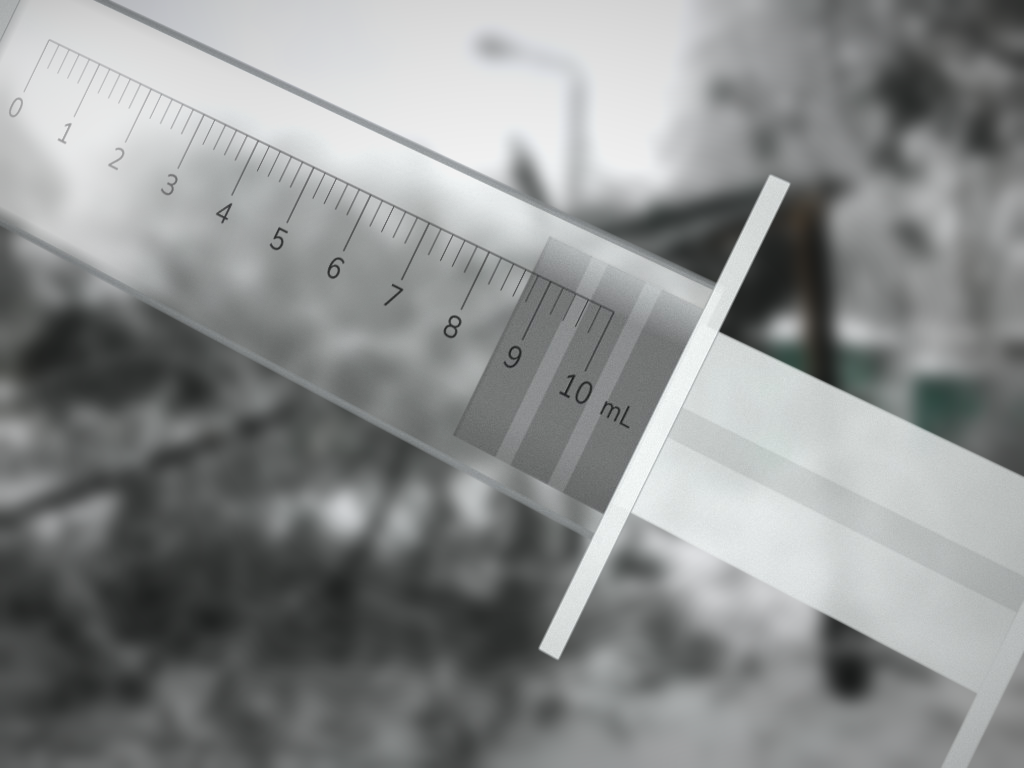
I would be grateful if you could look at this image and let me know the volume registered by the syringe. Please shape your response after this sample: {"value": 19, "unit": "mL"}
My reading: {"value": 8.7, "unit": "mL"}
